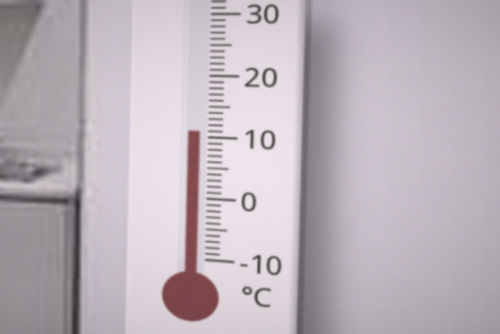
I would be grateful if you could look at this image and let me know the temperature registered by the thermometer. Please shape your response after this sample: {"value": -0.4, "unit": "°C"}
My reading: {"value": 11, "unit": "°C"}
